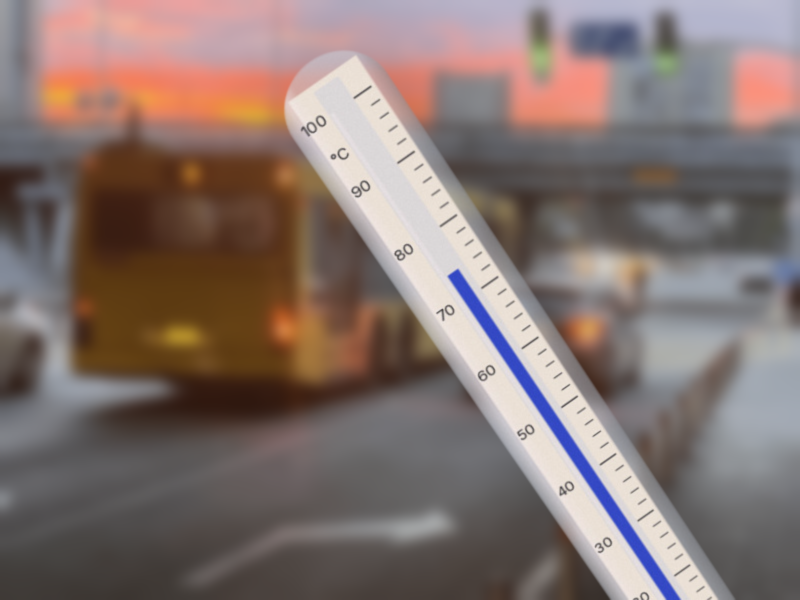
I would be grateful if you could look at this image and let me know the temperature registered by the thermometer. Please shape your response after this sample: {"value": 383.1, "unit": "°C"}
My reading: {"value": 74, "unit": "°C"}
